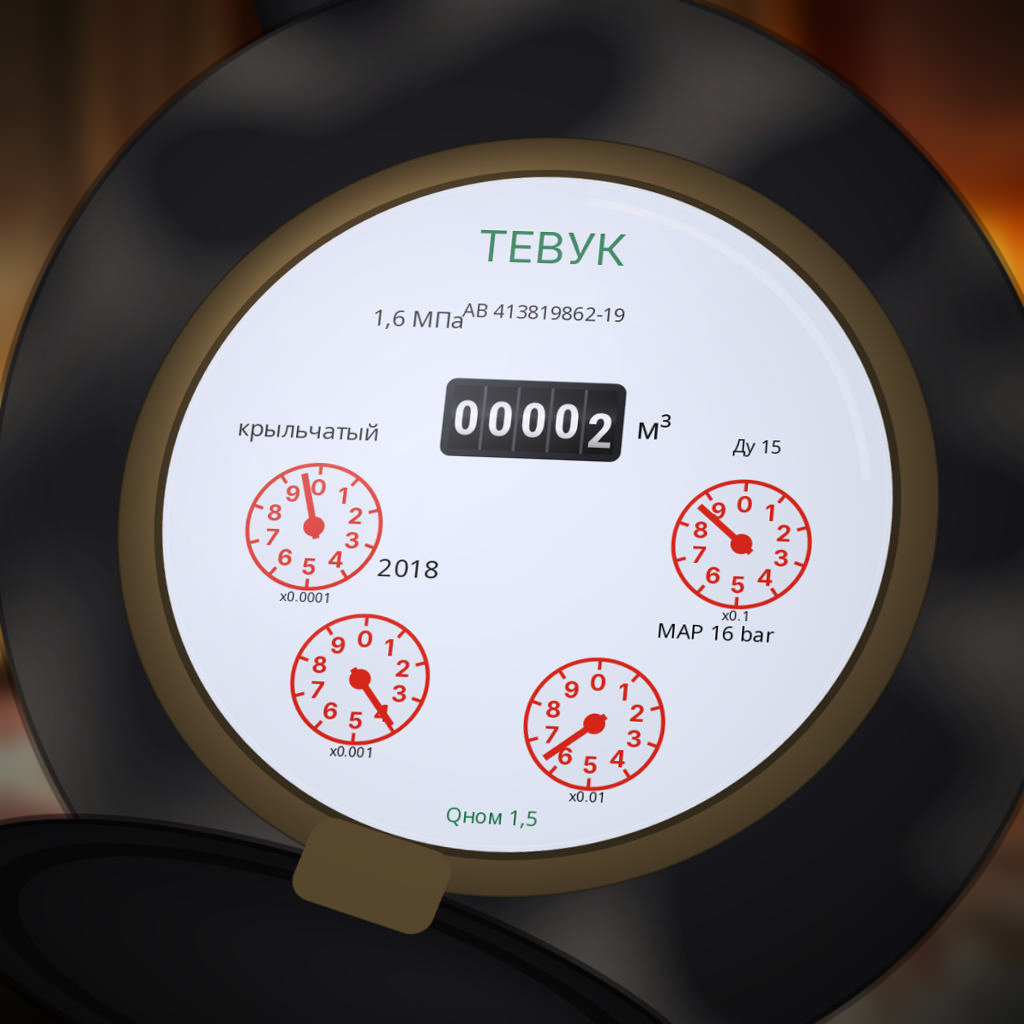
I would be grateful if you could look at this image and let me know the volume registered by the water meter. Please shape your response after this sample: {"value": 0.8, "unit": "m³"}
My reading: {"value": 1.8639, "unit": "m³"}
